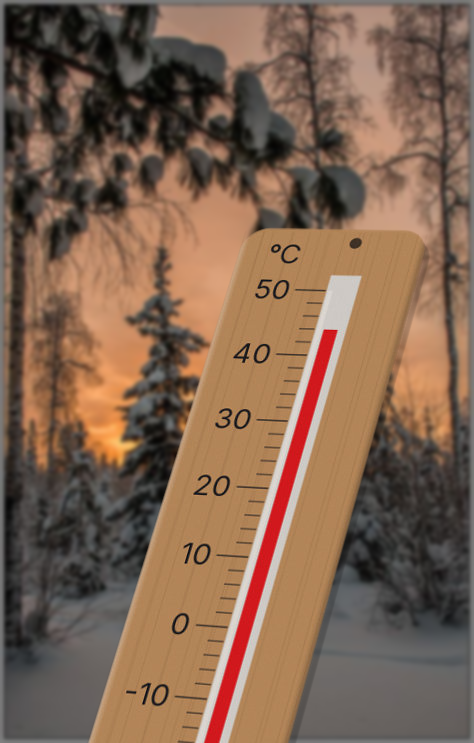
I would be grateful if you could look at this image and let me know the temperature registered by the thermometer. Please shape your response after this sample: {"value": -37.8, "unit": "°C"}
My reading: {"value": 44, "unit": "°C"}
